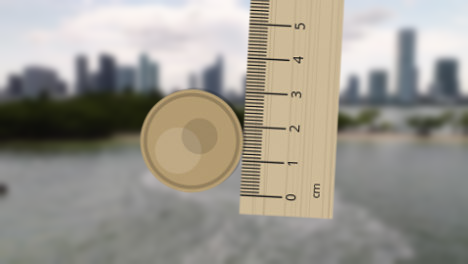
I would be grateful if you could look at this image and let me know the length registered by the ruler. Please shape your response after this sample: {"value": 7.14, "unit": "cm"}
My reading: {"value": 3, "unit": "cm"}
